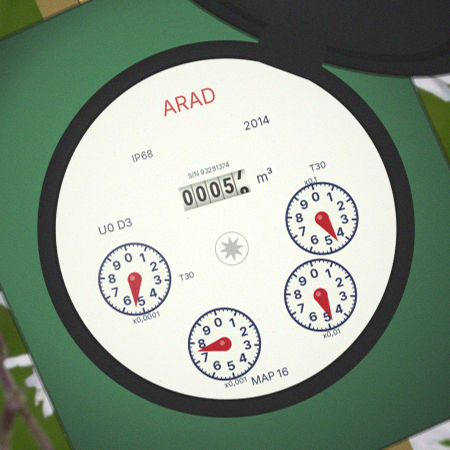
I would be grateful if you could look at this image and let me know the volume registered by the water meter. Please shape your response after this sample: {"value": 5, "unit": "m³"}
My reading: {"value": 57.4475, "unit": "m³"}
